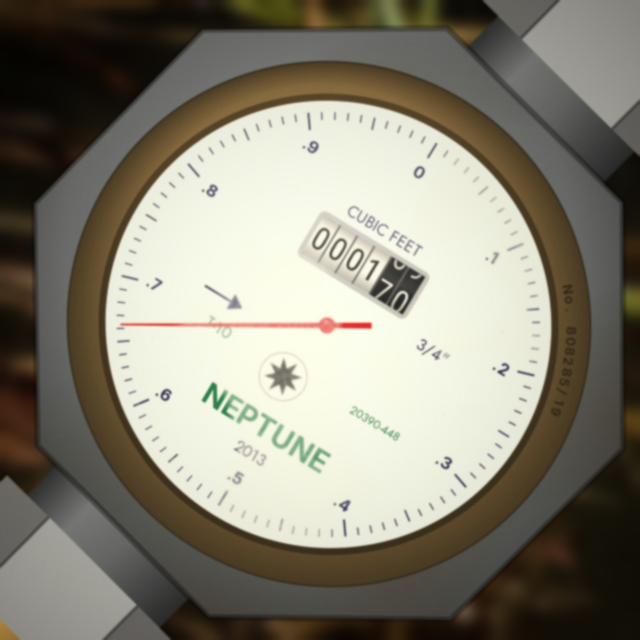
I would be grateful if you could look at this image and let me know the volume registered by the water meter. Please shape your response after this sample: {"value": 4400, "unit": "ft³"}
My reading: {"value": 169.66, "unit": "ft³"}
